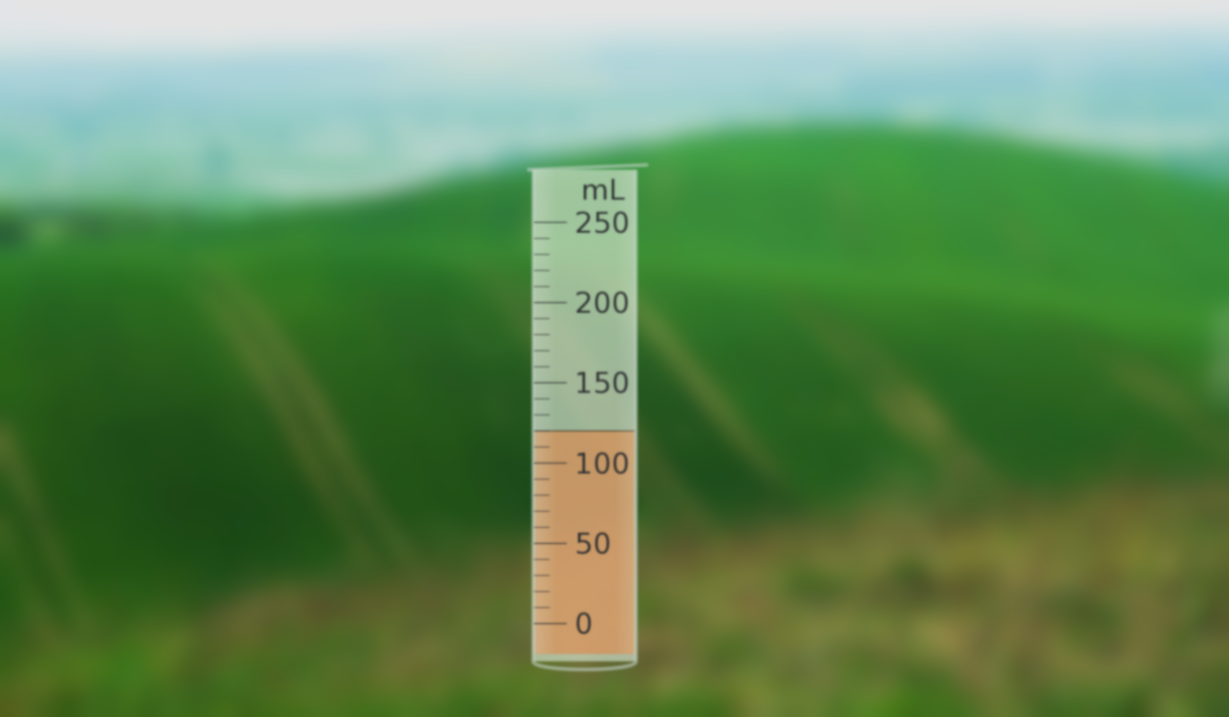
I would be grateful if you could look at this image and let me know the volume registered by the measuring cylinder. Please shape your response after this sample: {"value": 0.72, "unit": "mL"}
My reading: {"value": 120, "unit": "mL"}
